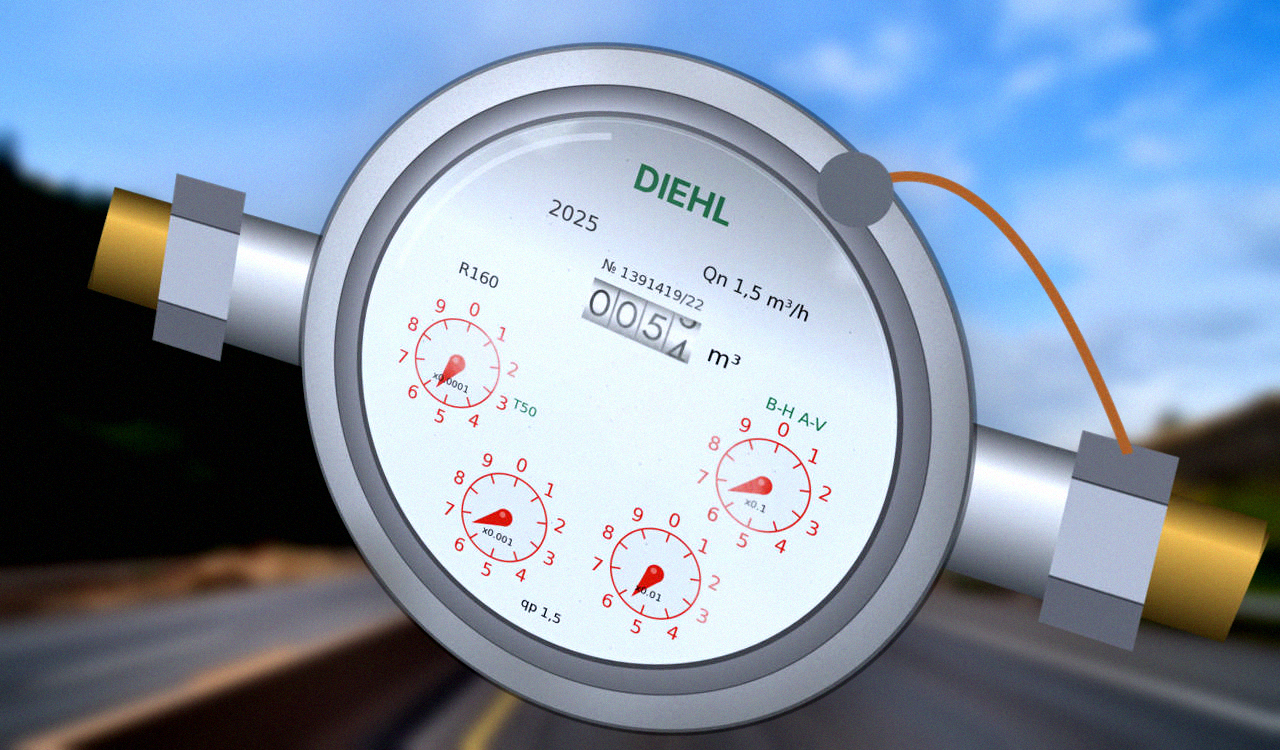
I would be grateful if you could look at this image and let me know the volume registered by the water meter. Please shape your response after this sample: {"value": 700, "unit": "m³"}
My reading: {"value": 53.6565, "unit": "m³"}
